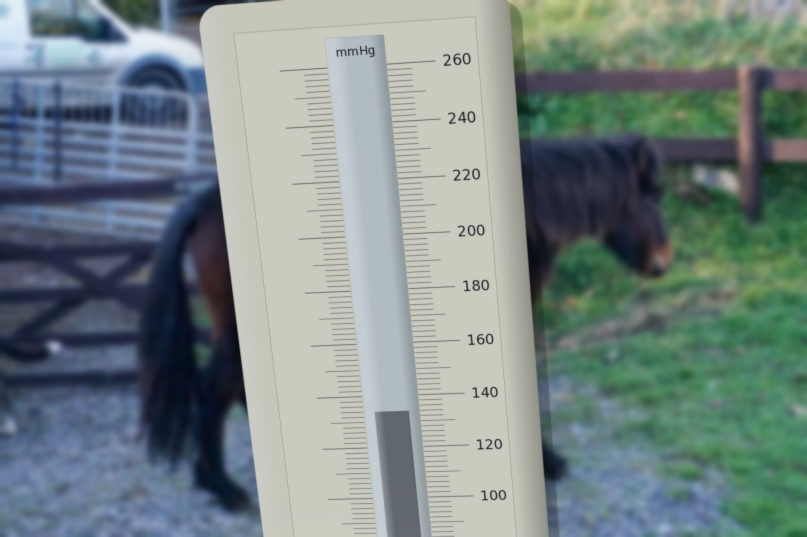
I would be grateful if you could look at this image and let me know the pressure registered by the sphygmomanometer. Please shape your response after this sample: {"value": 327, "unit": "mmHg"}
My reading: {"value": 134, "unit": "mmHg"}
